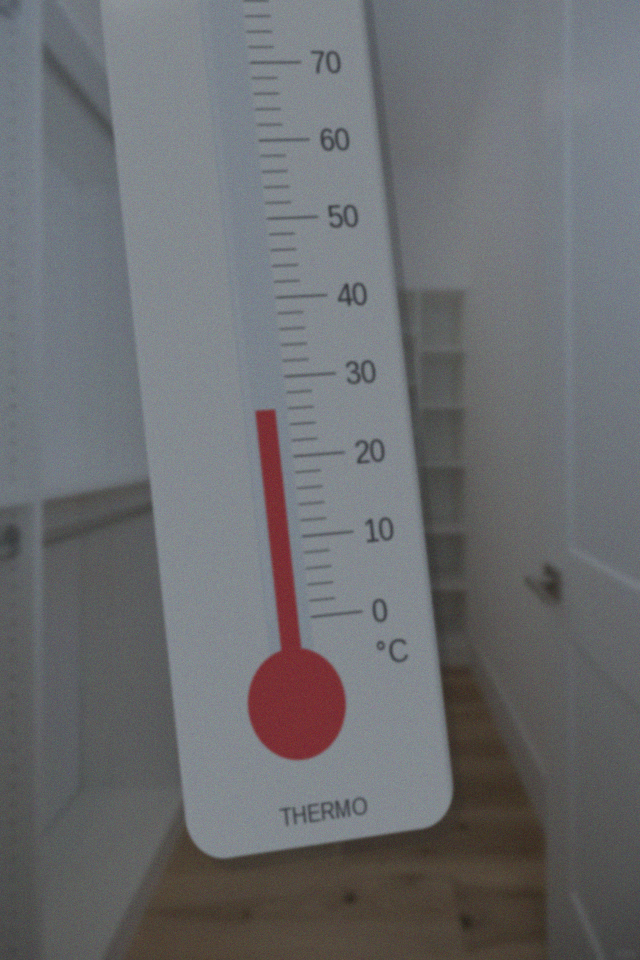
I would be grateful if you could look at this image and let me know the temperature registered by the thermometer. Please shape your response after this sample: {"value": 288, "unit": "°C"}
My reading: {"value": 26, "unit": "°C"}
